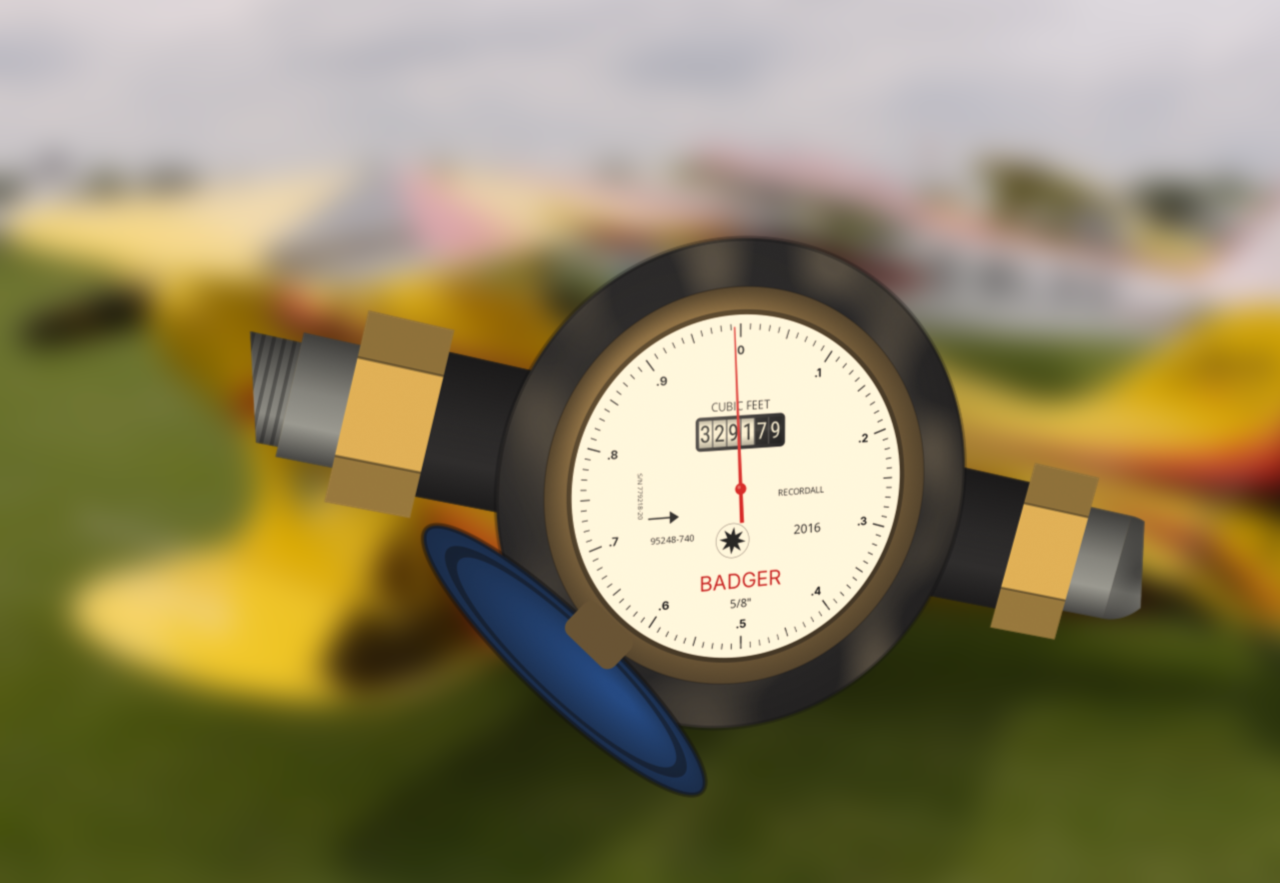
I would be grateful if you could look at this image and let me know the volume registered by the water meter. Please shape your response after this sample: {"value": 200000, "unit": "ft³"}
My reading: {"value": 329178.99, "unit": "ft³"}
